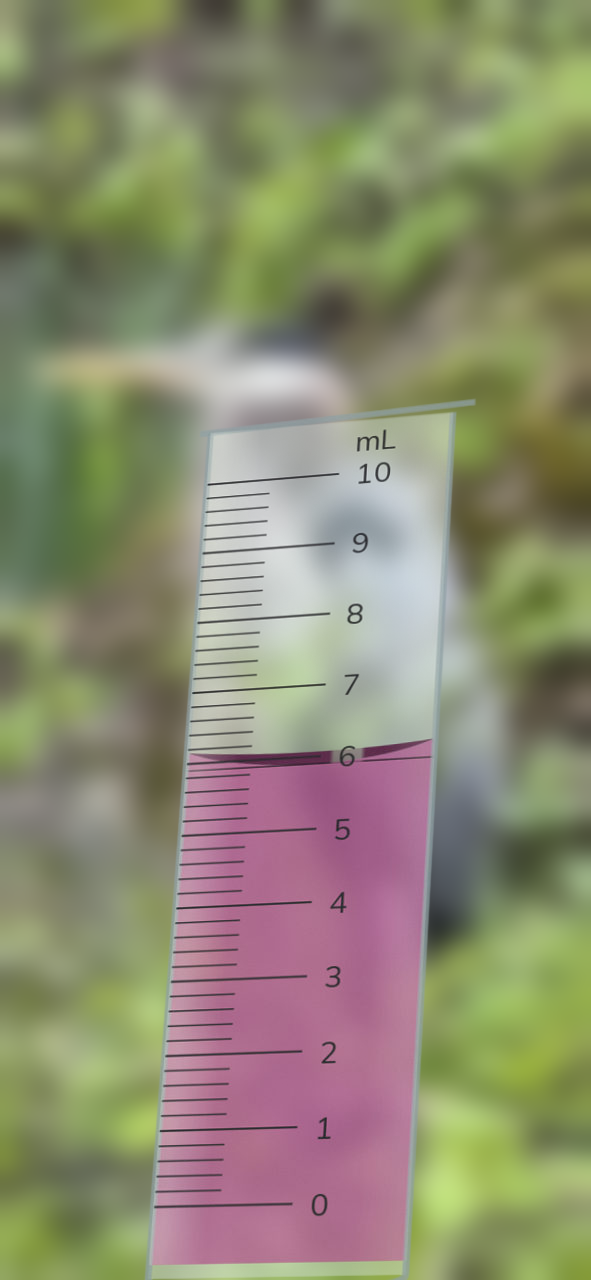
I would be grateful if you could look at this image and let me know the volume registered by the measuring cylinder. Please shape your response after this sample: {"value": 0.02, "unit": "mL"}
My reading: {"value": 5.9, "unit": "mL"}
